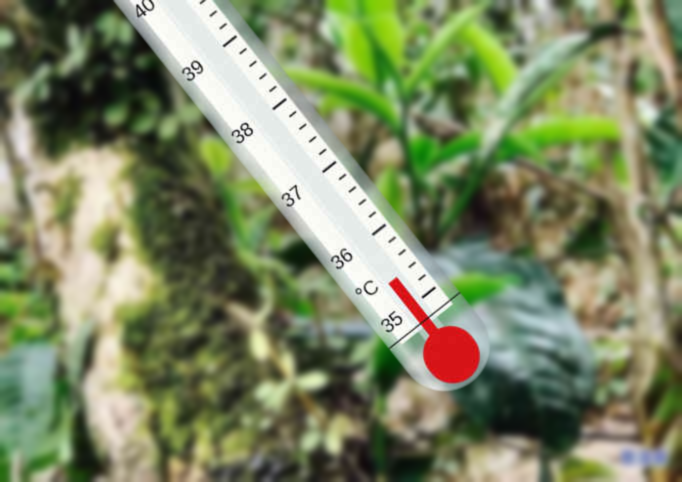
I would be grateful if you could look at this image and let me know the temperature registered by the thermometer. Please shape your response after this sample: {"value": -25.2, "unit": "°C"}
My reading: {"value": 35.4, "unit": "°C"}
